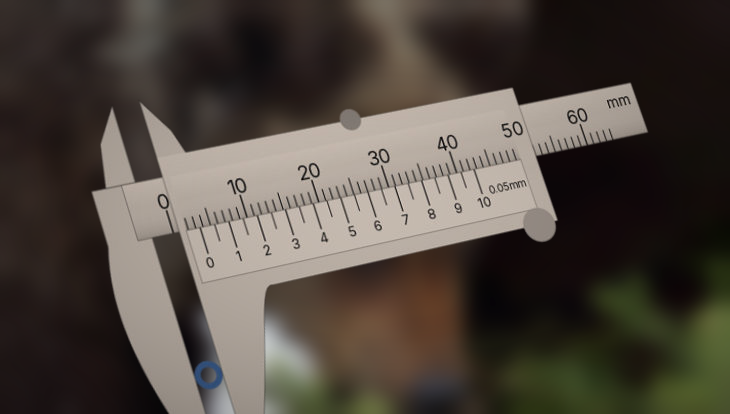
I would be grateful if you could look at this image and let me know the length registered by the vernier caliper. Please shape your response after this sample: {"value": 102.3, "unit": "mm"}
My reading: {"value": 3.6, "unit": "mm"}
